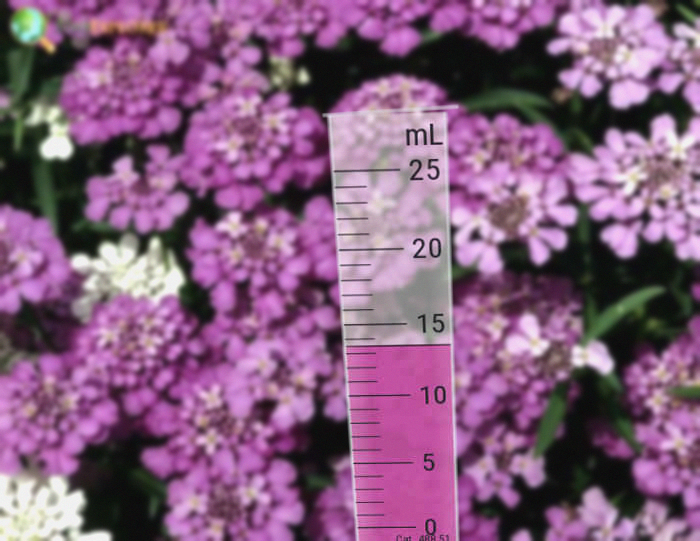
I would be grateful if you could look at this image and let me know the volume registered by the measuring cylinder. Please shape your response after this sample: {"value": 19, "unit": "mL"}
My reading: {"value": 13.5, "unit": "mL"}
